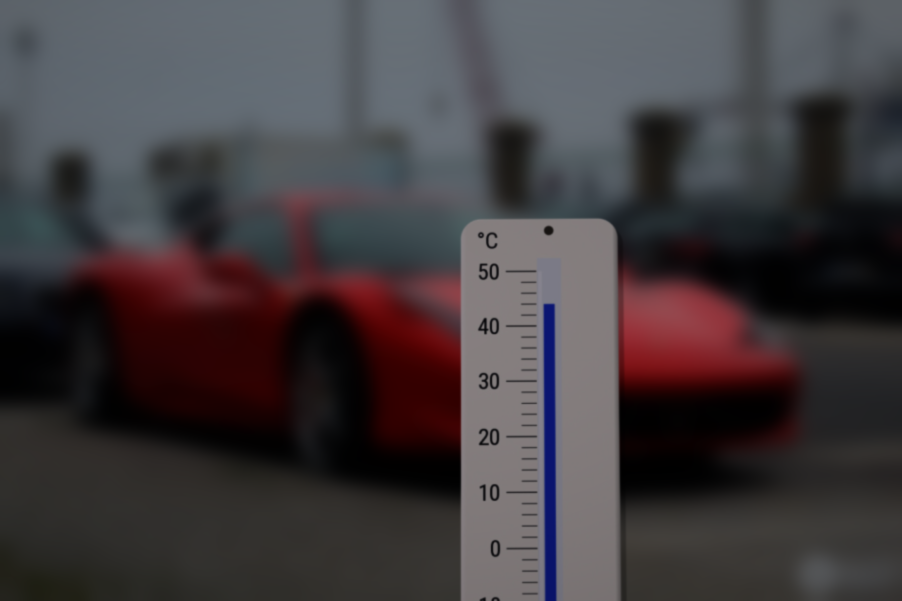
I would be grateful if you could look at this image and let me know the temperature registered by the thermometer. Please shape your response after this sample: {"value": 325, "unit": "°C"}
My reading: {"value": 44, "unit": "°C"}
